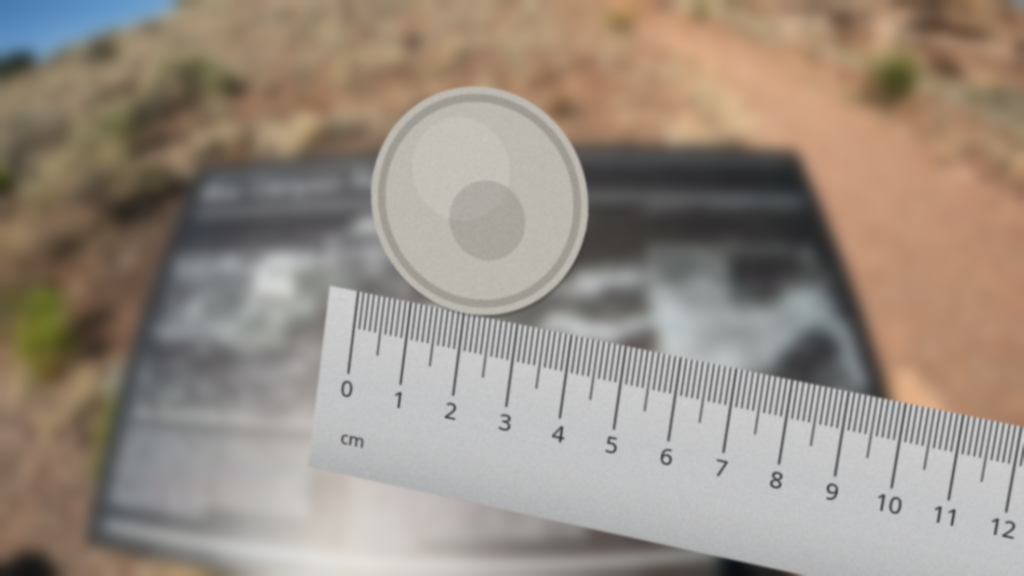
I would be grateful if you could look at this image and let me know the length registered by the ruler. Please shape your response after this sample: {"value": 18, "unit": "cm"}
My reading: {"value": 4, "unit": "cm"}
